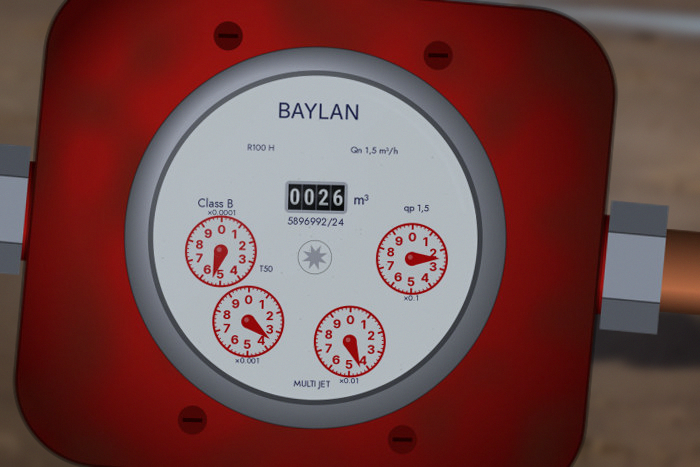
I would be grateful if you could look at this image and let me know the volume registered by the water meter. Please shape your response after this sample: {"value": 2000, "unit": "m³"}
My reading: {"value": 26.2435, "unit": "m³"}
